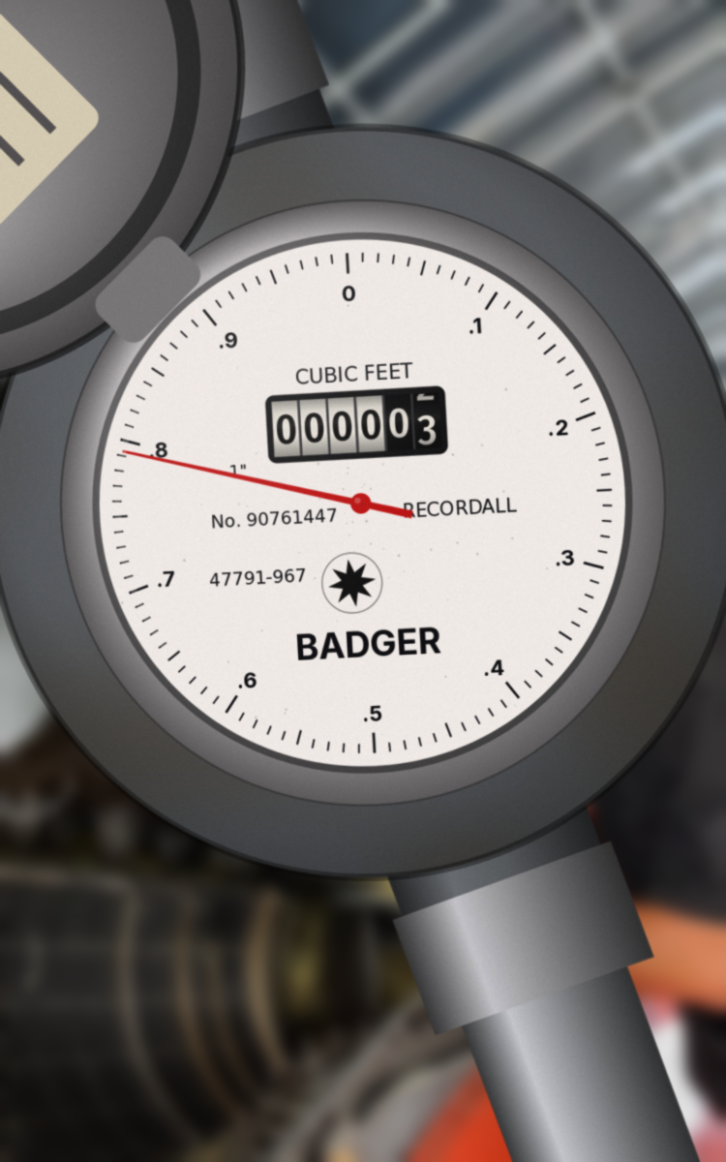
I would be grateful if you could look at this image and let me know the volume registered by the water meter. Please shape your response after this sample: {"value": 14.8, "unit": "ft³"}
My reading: {"value": 2.79, "unit": "ft³"}
